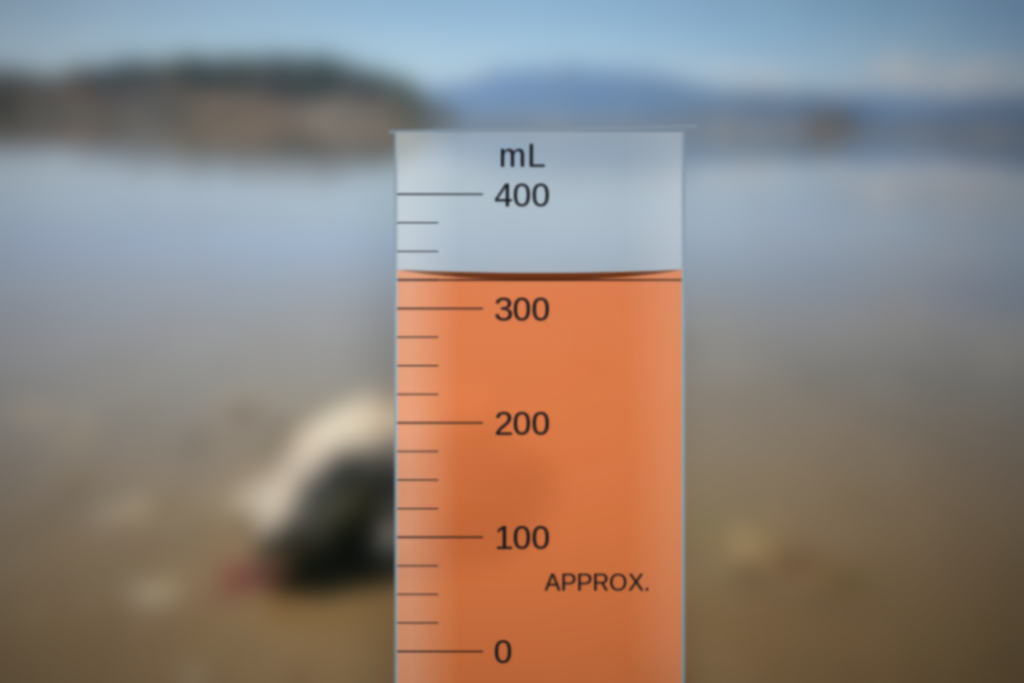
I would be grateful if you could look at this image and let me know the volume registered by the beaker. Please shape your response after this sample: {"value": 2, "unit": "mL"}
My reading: {"value": 325, "unit": "mL"}
